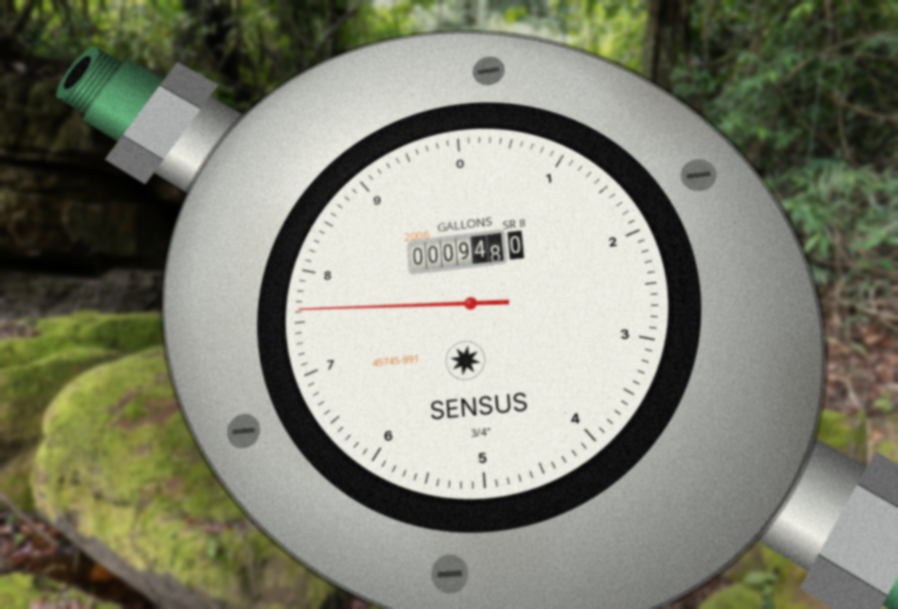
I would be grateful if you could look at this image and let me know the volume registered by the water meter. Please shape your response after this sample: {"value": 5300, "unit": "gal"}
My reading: {"value": 9477.6, "unit": "gal"}
